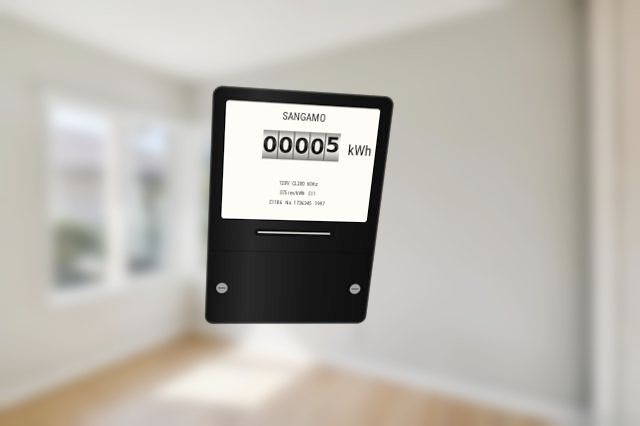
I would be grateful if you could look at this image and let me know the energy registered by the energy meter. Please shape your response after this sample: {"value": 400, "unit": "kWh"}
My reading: {"value": 5, "unit": "kWh"}
